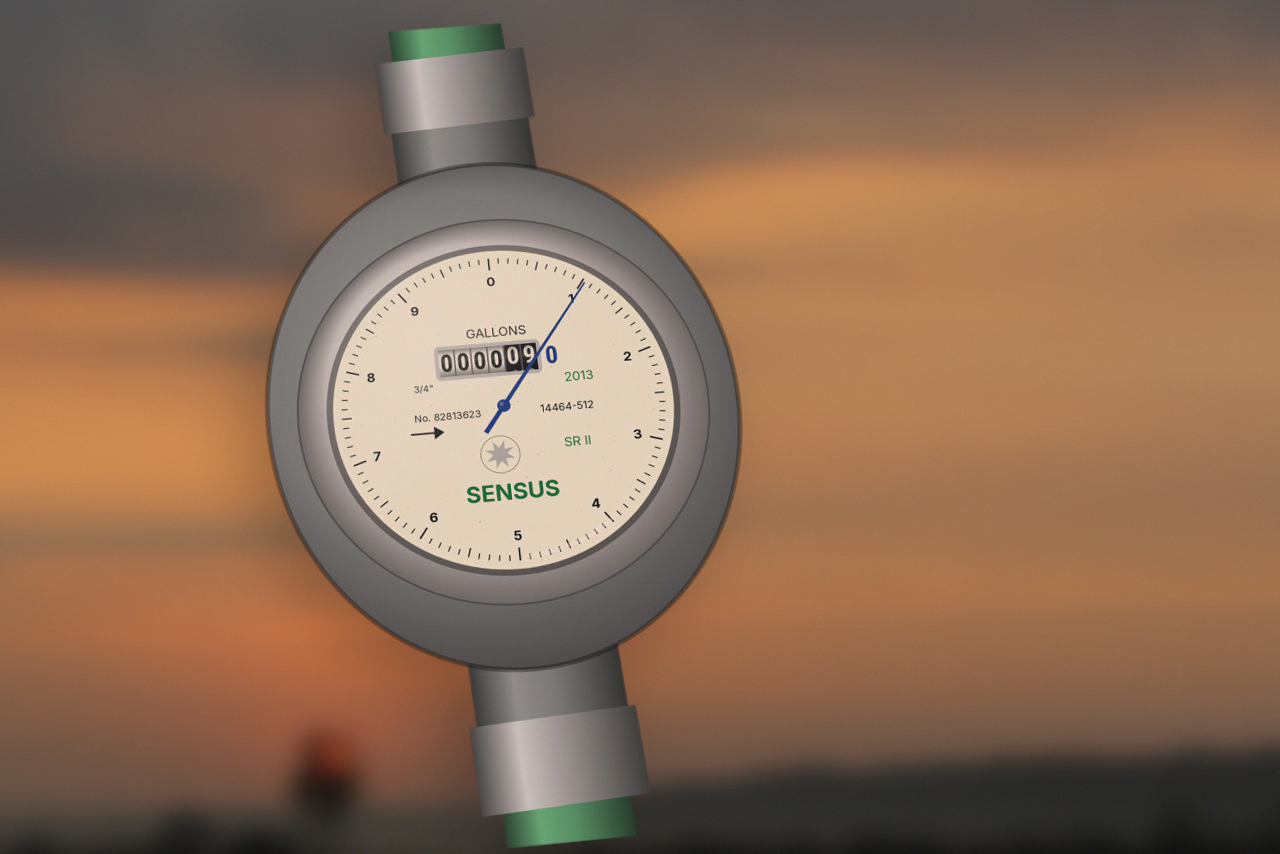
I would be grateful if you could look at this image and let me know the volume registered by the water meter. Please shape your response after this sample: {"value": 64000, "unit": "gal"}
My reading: {"value": 91.0, "unit": "gal"}
